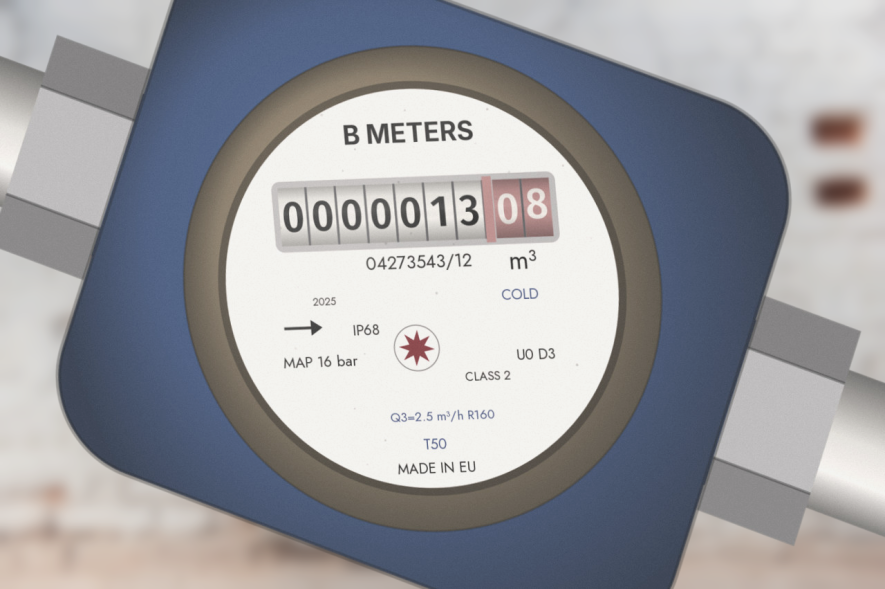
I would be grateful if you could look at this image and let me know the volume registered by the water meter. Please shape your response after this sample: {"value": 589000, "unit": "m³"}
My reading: {"value": 13.08, "unit": "m³"}
